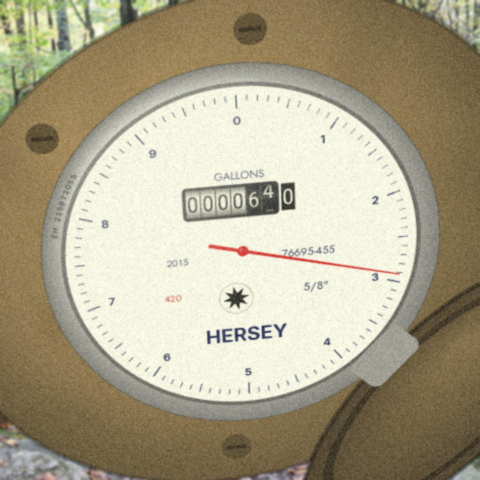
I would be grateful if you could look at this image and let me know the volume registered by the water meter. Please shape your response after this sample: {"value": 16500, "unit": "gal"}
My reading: {"value": 642.9, "unit": "gal"}
